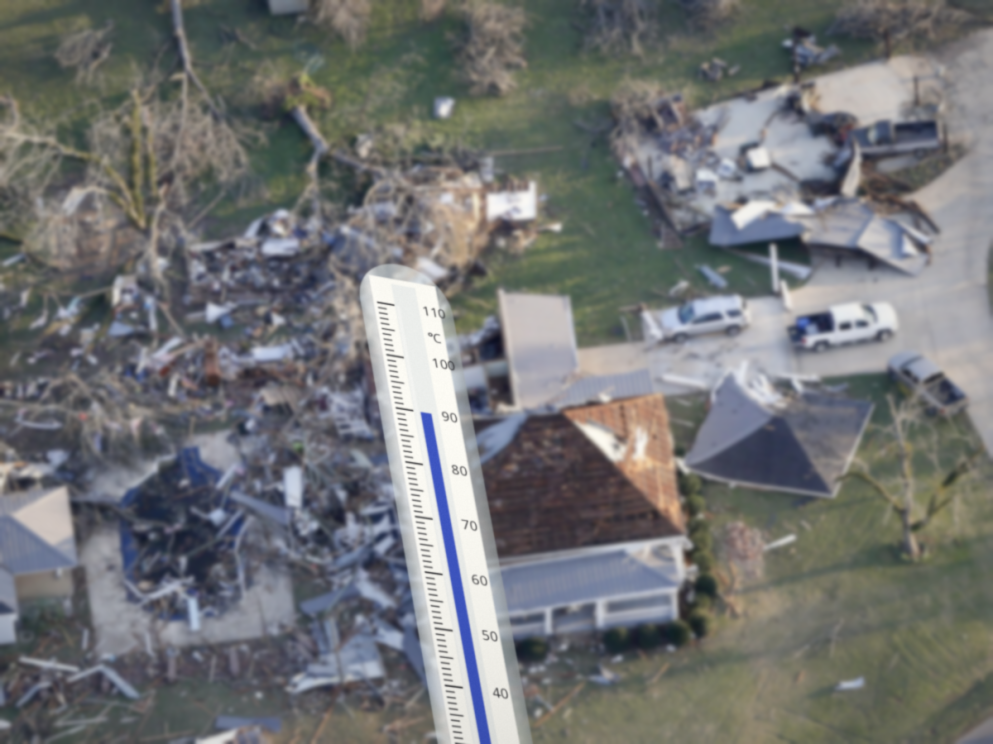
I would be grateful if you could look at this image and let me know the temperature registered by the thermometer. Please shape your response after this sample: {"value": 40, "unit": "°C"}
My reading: {"value": 90, "unit": "°C"}
